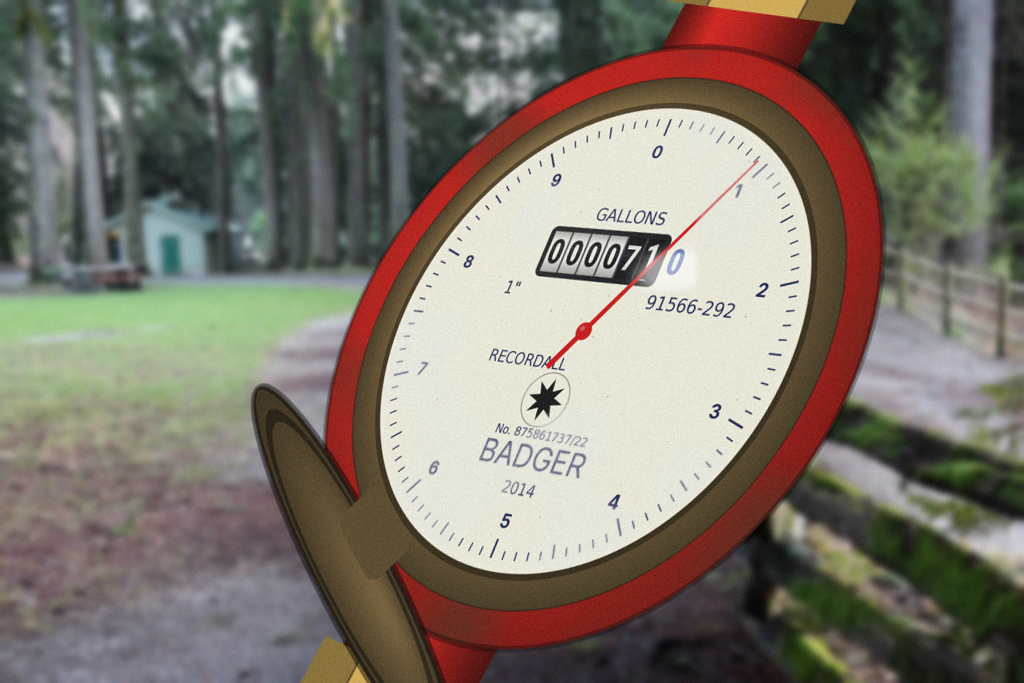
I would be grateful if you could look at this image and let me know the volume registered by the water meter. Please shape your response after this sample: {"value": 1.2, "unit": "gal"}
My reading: {"value": 710.9, "unit": "gal"}
